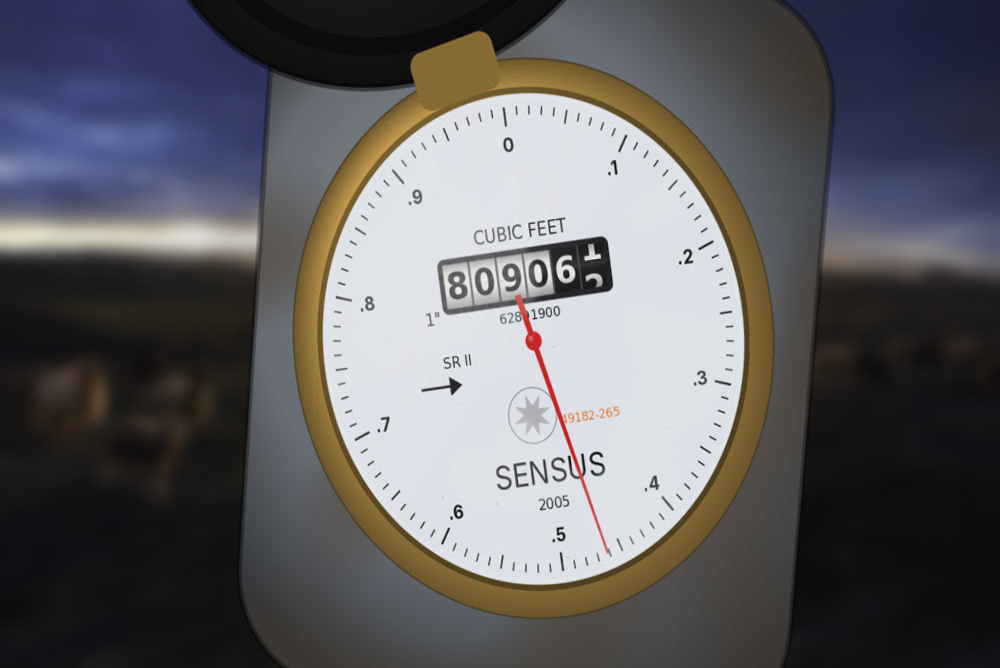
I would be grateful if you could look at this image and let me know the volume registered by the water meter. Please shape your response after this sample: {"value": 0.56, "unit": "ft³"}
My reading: {"value": 809061.46, "unit": "ft³"}
